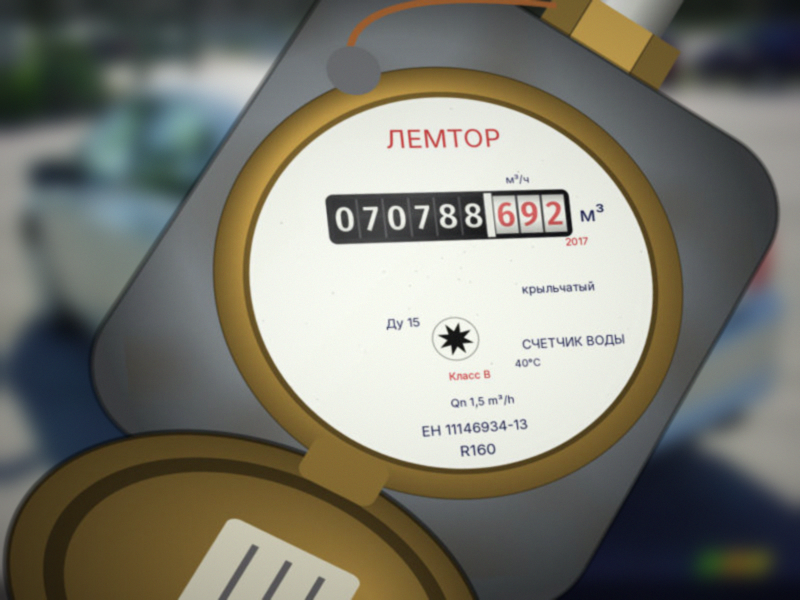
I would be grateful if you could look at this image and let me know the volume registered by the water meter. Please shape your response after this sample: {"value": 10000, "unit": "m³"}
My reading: {"value": 70788.692, "unit": "m³"}
